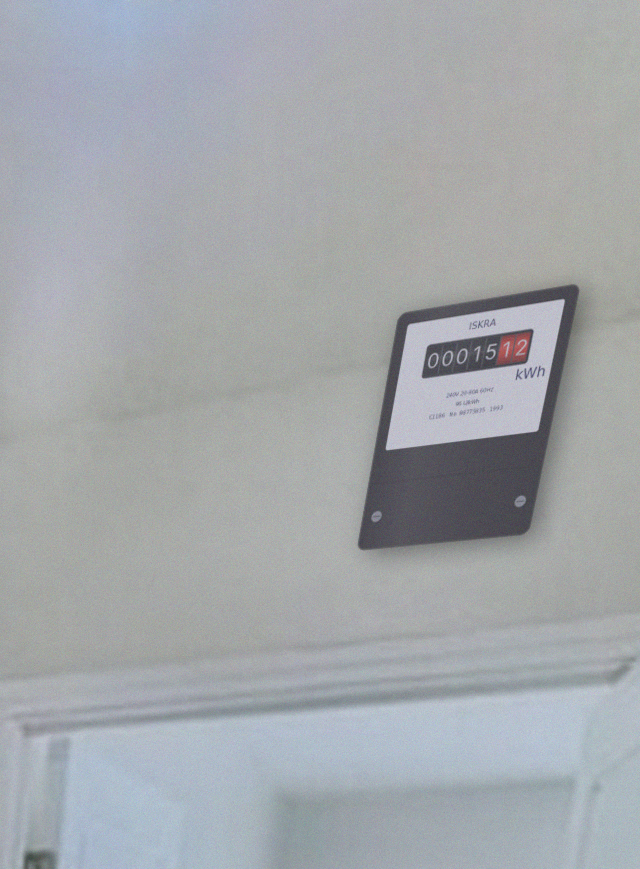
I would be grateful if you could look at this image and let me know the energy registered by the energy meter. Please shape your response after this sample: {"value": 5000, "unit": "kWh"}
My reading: {"value": 15.12, "unit": "kWh"}
